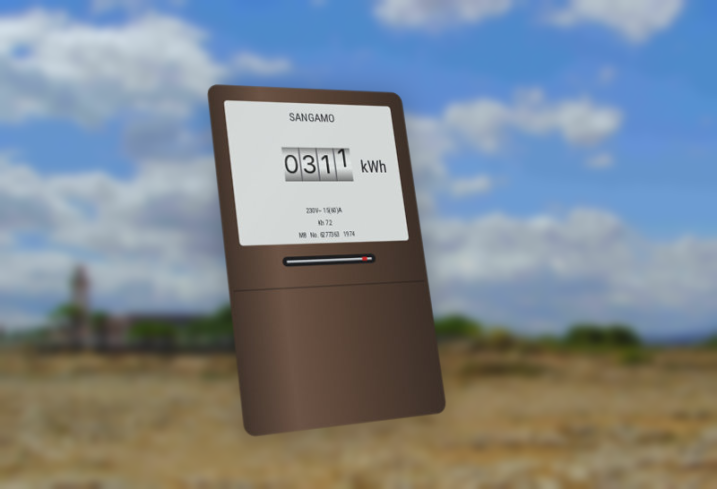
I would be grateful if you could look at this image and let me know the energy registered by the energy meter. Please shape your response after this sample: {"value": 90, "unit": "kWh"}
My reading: {"value": 311, "unit": "kWh"}
